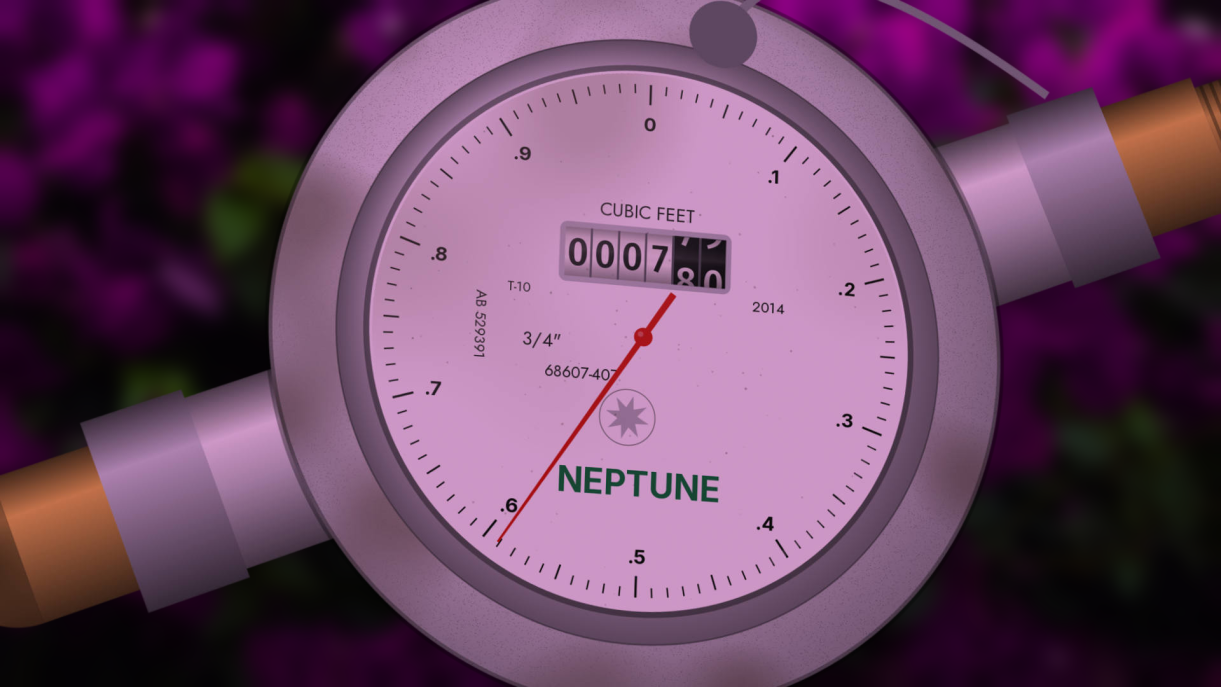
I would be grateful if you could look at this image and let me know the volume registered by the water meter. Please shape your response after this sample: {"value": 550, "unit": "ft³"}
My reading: {"value": 779.59, "unit": "ft³"}
